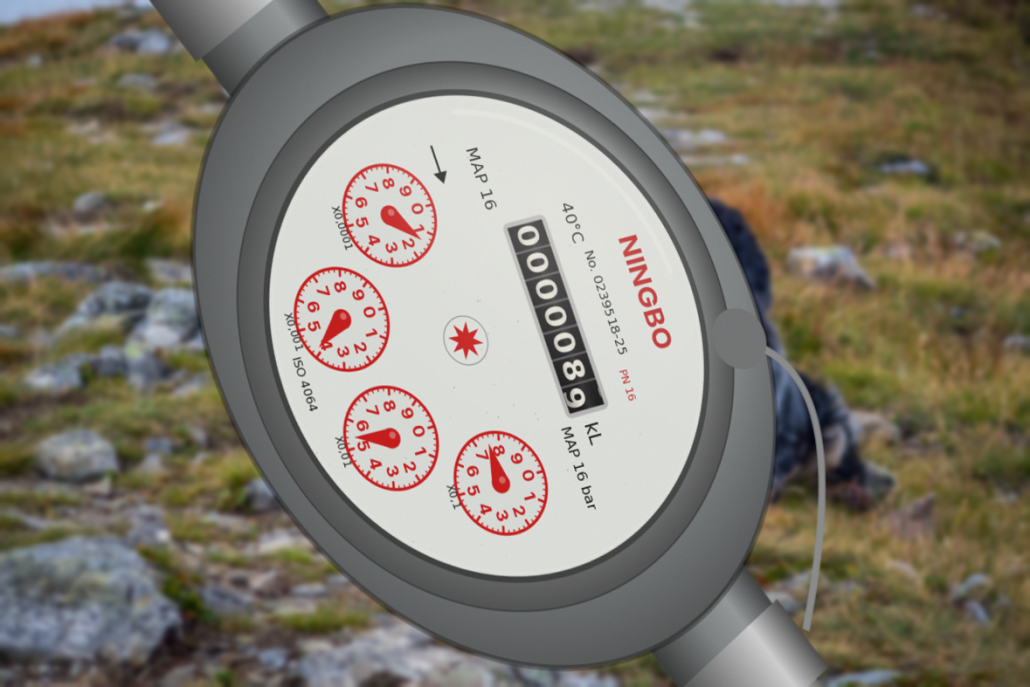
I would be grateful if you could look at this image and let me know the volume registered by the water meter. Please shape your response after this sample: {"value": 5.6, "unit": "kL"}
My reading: {"value": 88.7541, "unit": "kL"}
